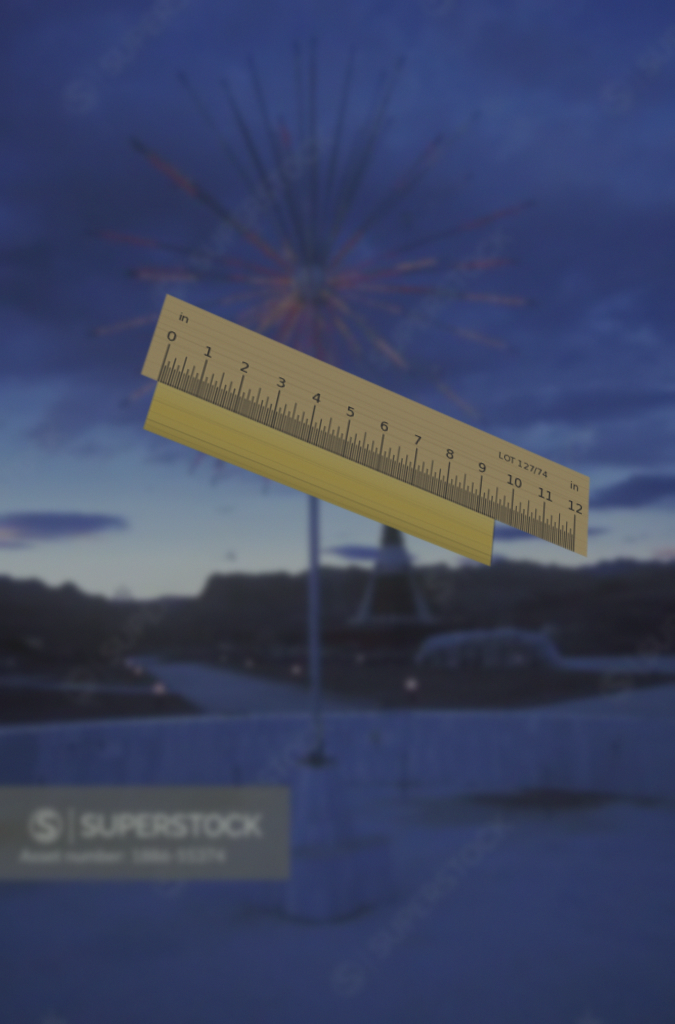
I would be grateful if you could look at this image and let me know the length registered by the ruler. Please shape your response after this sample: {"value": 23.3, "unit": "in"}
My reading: {"value": 9.5, "unit": "in"}
